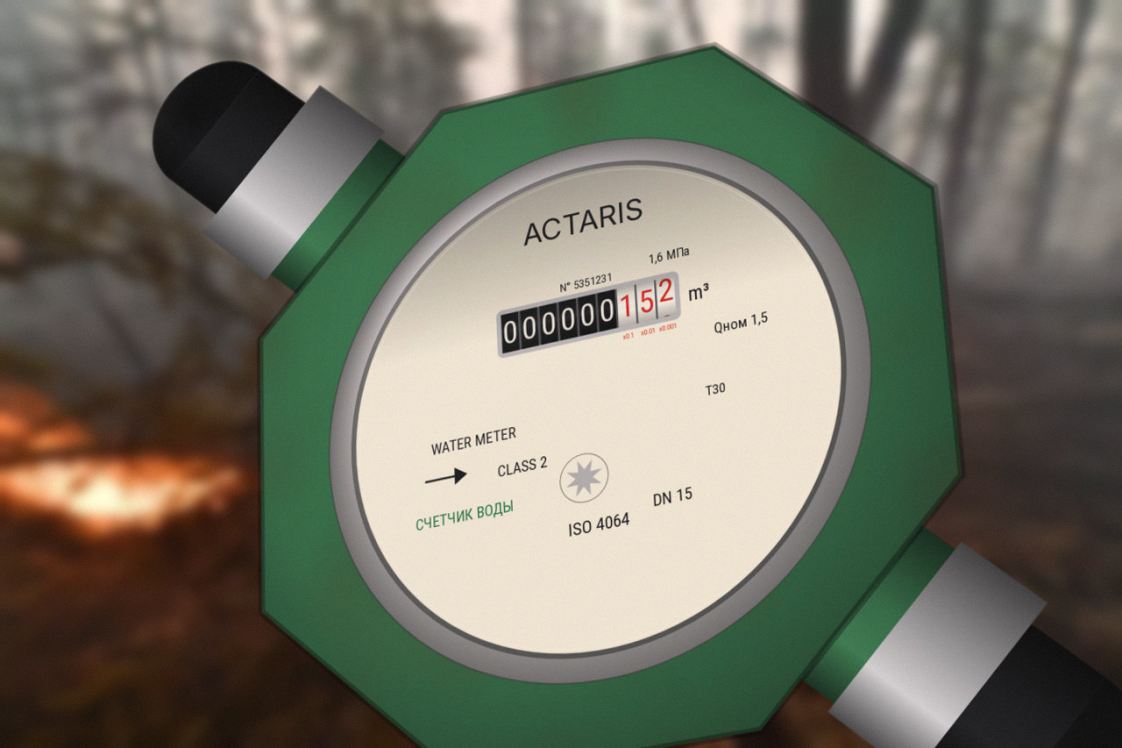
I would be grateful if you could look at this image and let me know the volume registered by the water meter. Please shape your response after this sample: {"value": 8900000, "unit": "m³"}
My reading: {"value": 0.152, "unit": "m³"}
